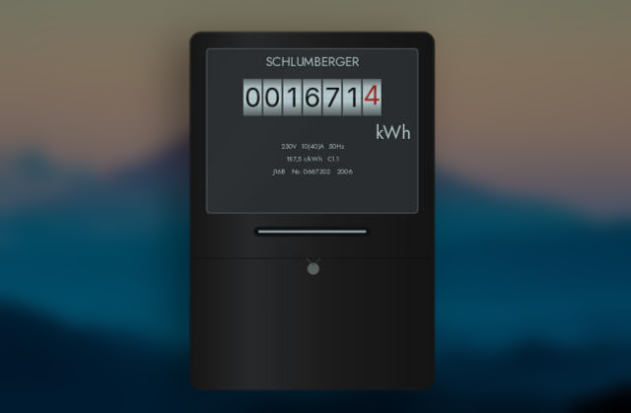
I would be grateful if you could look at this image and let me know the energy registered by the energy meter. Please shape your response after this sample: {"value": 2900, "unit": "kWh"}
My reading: {"value": 1671.4, "unit": "kWh"}
